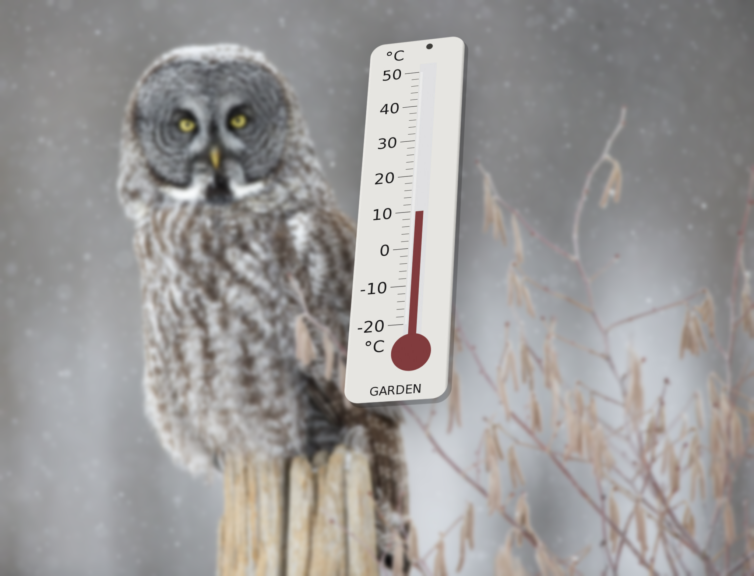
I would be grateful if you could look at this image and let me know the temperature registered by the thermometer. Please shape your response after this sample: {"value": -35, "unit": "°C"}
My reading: {"value": 10, "unit": "°C"}
